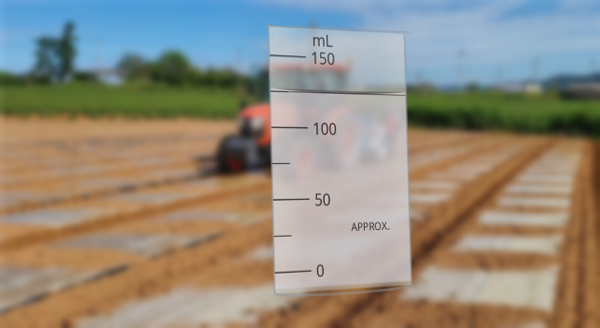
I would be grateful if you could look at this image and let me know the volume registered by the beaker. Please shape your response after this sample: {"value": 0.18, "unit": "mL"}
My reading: {"value": 125, "unit": "mL"}
